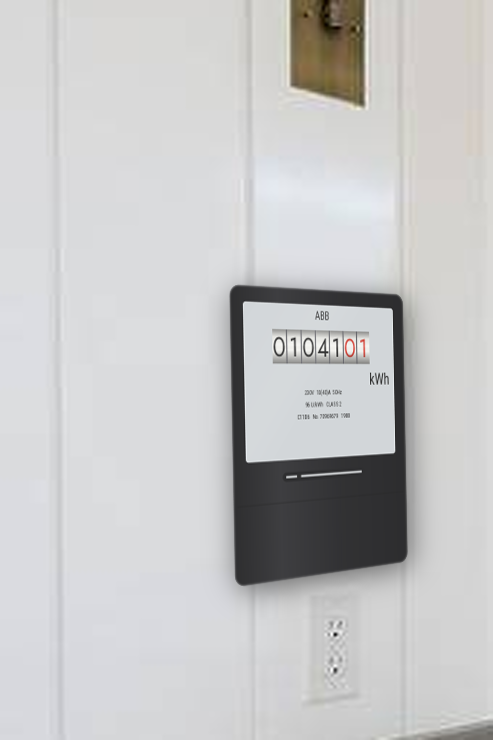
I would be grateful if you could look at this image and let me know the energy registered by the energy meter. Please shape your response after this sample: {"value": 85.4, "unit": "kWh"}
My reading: {"value": 1041.01, "unit": "kWh"}
